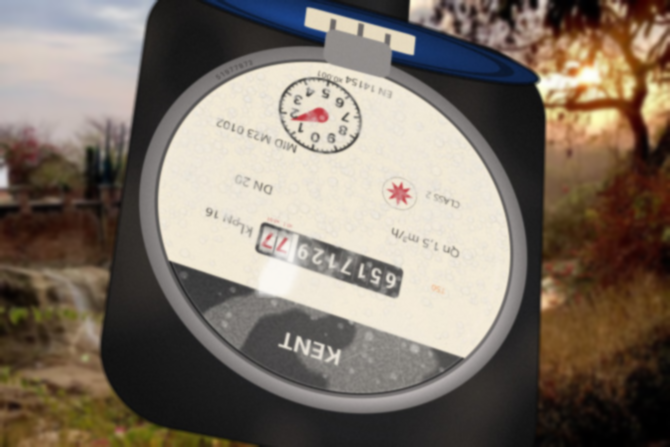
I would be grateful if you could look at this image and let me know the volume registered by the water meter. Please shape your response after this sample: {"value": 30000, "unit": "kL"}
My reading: {"value": 6517129.771, "unit": "kL"}
